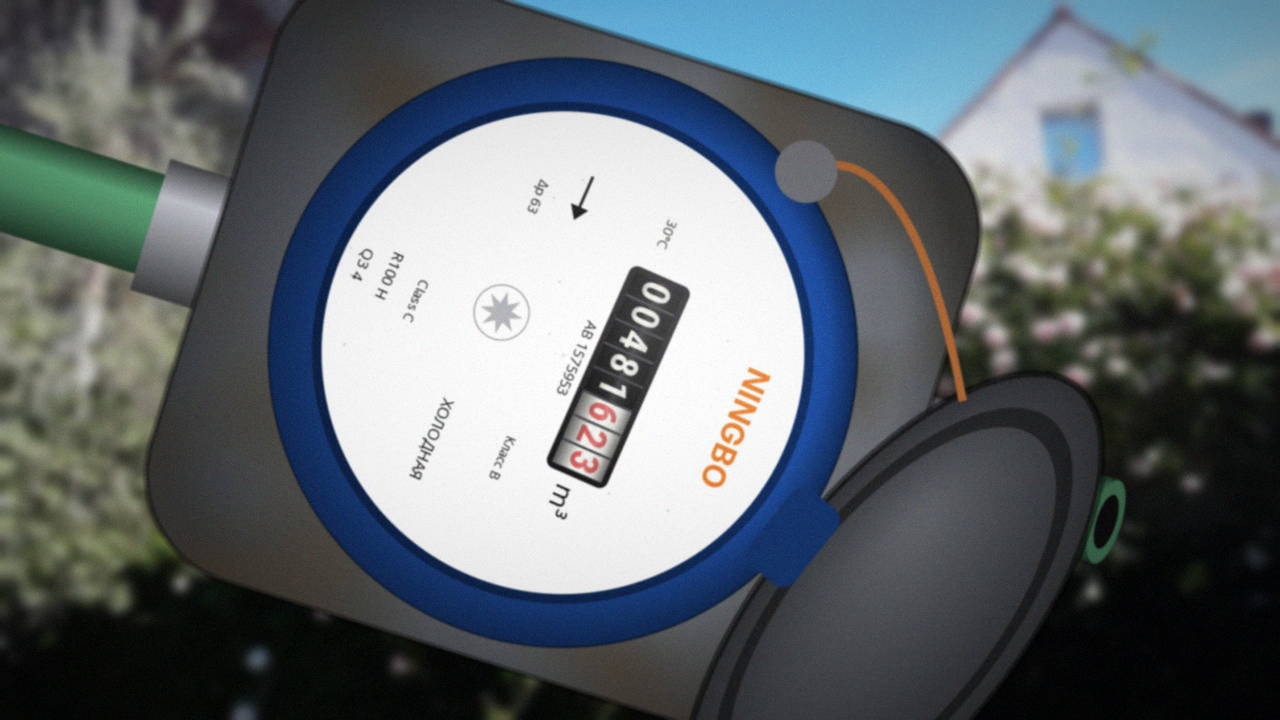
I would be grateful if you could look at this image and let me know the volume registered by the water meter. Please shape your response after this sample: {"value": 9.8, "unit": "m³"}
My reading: {"value": 481.623, "unit": "m³"}
